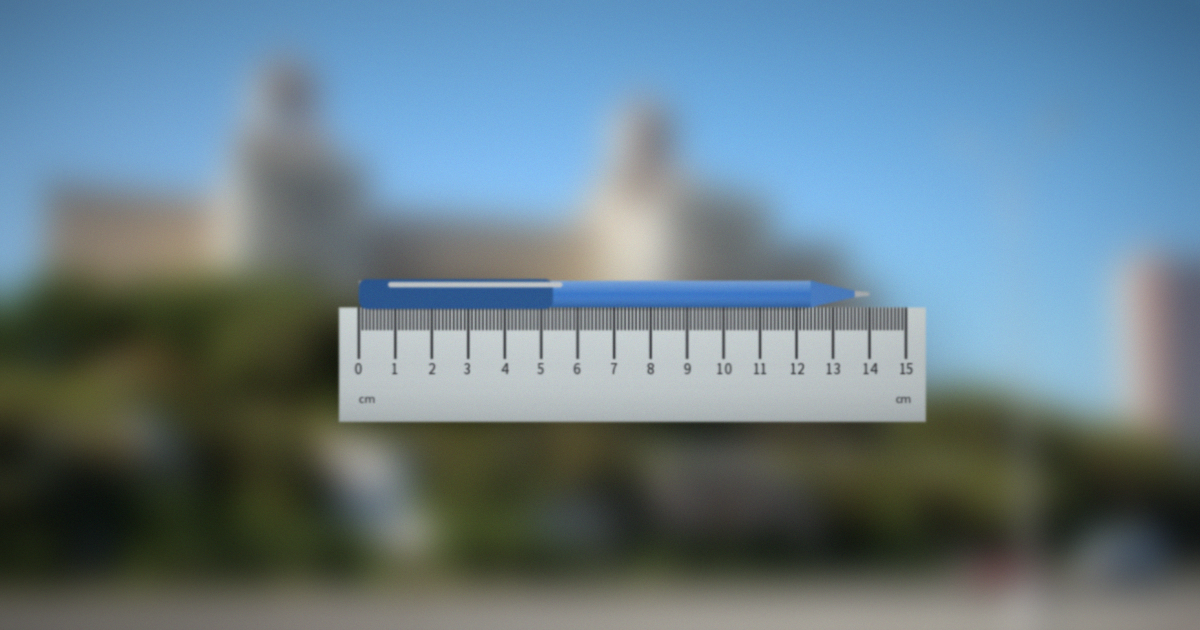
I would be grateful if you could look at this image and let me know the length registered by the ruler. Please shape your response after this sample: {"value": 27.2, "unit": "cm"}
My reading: {"value": 14, "unit": "cm"}
